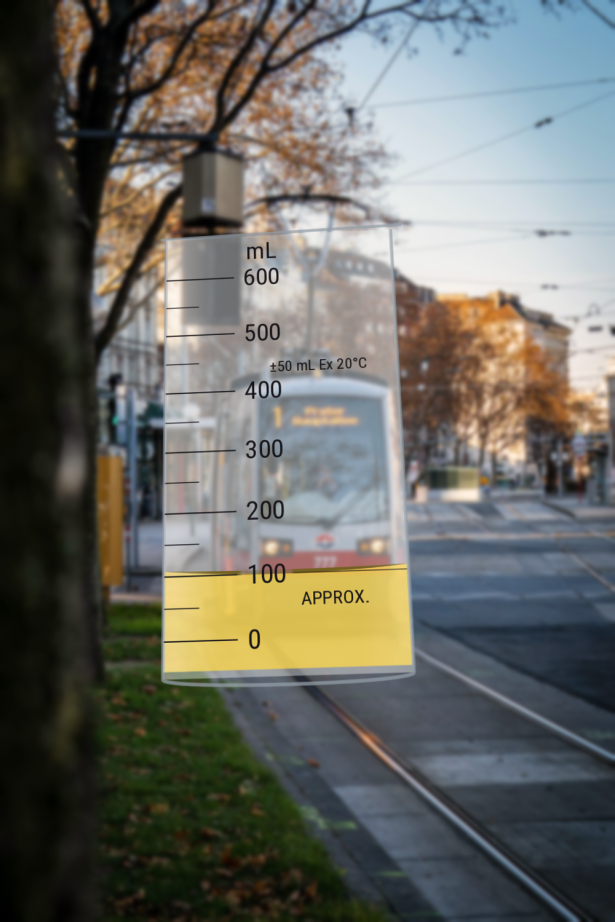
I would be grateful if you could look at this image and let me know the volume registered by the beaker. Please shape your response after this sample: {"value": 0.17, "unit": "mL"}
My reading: {"value": 100, "unit": "mL"}
